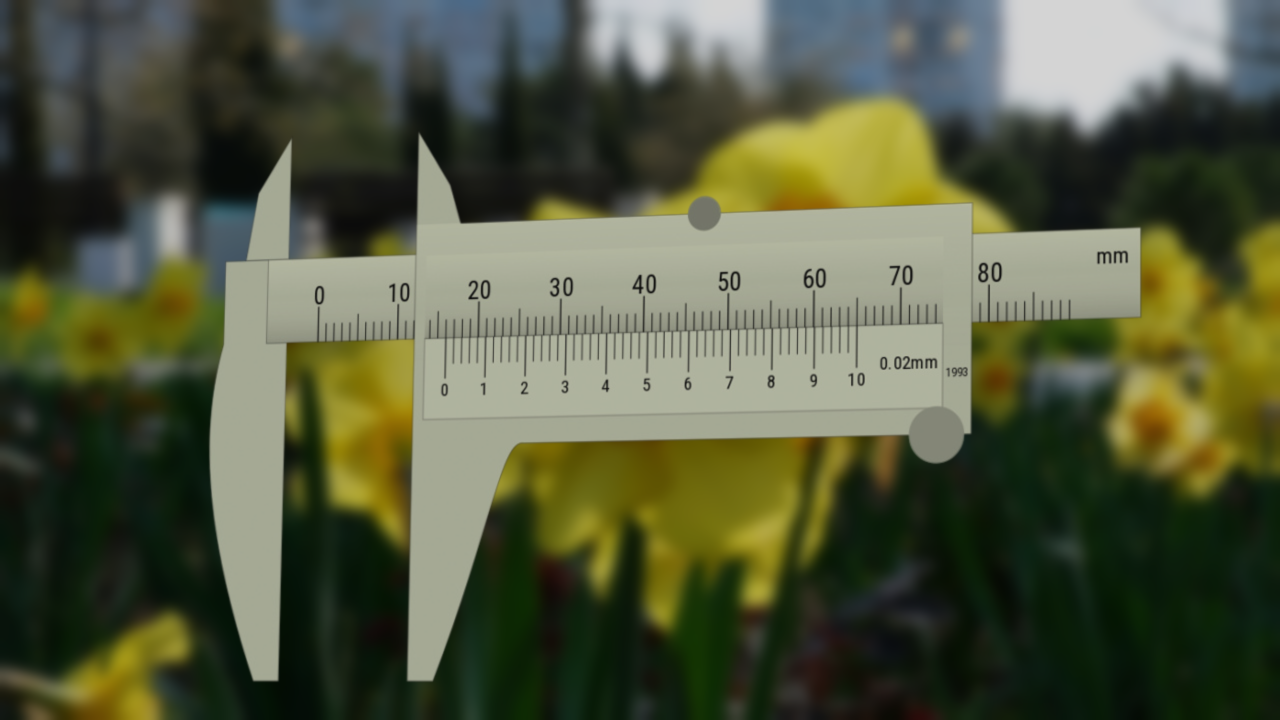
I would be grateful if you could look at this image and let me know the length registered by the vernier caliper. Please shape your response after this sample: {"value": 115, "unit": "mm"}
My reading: {"value": 16.0, "unit": "mm"}
